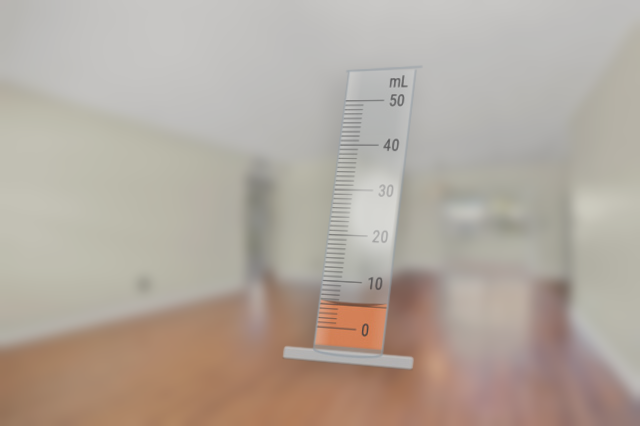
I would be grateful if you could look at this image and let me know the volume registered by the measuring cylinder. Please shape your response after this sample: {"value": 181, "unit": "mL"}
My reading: {"value": 5, "unit": "mL"}
